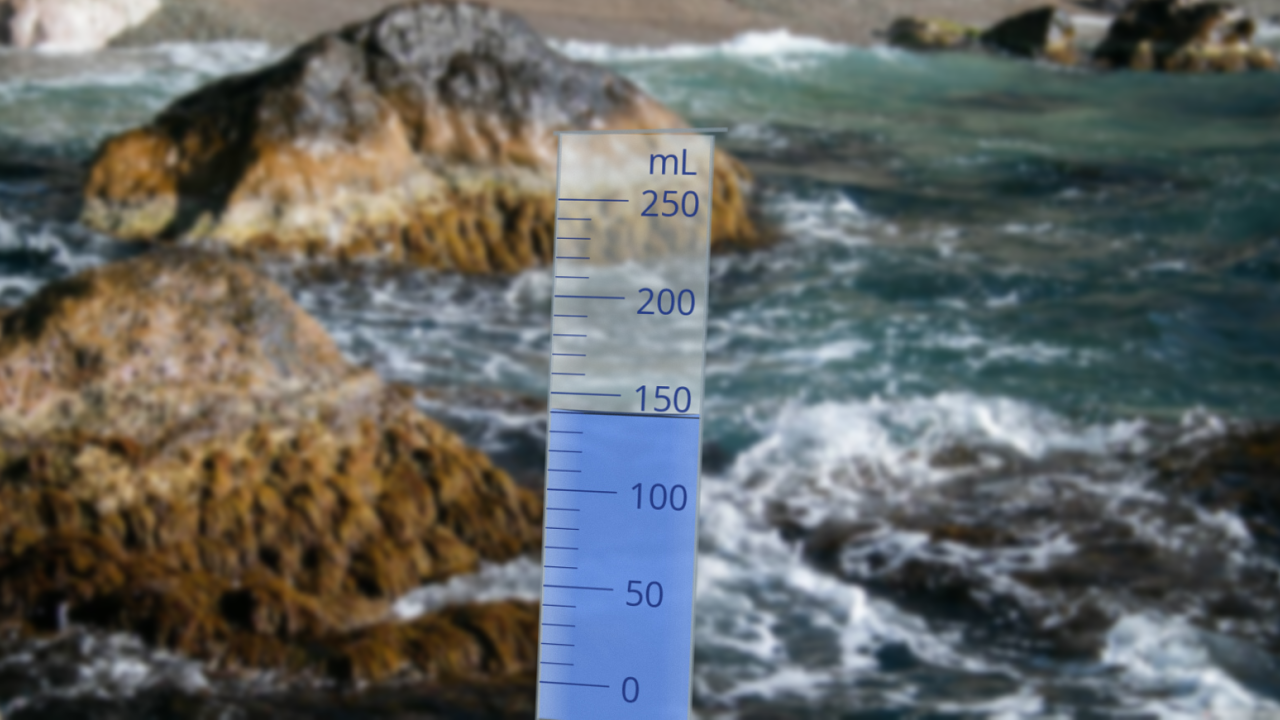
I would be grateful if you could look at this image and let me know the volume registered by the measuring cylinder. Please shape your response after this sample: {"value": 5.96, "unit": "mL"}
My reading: {"value": 140, "unit": "mL"}
